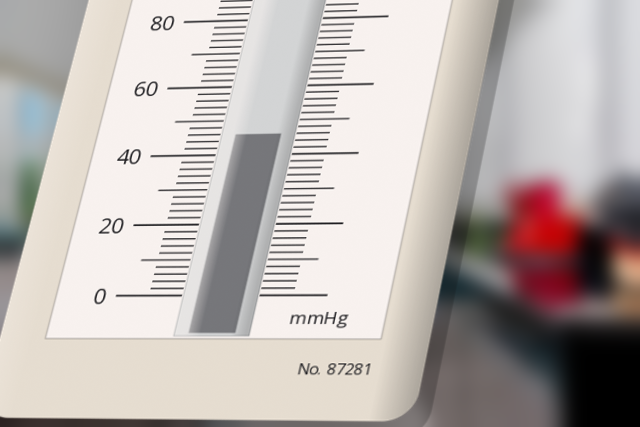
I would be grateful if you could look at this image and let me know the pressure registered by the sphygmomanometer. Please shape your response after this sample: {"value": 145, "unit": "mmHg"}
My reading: {"value": 46, "unit": "mmHg"}
